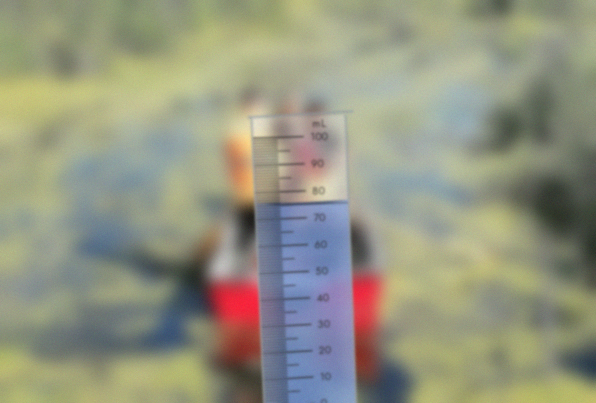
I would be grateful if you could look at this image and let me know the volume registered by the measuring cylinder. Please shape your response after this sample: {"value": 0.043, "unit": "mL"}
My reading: {"value": 75, "unit": "mL"}
